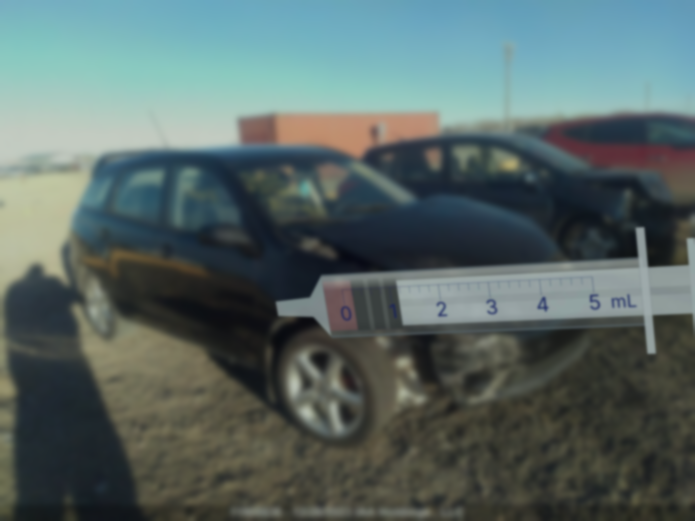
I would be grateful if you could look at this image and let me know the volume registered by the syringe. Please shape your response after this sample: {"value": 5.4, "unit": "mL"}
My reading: {"value": 0.2, "unit": "mL"}
